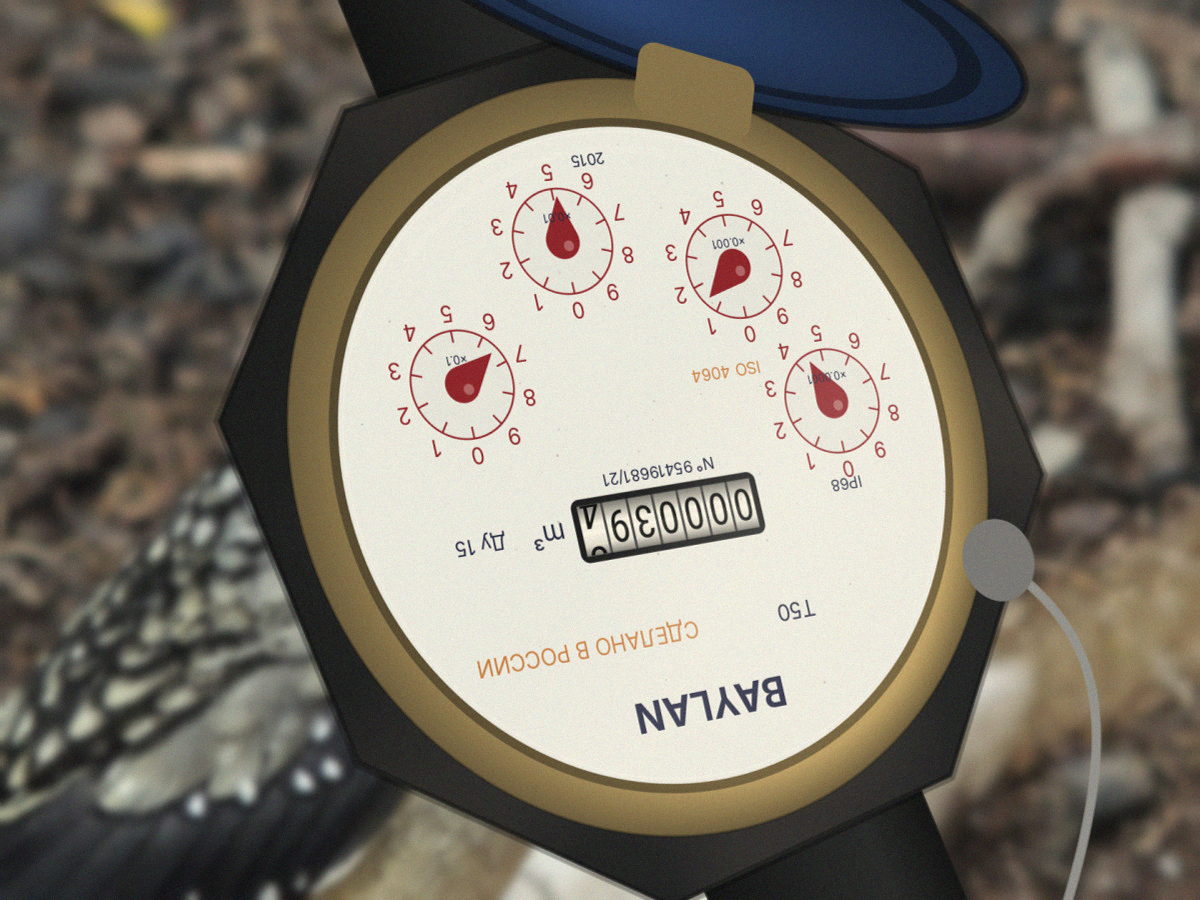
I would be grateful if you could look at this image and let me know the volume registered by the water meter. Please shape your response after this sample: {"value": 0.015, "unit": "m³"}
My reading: {"value": 393.6514, "unit": "m³"}
